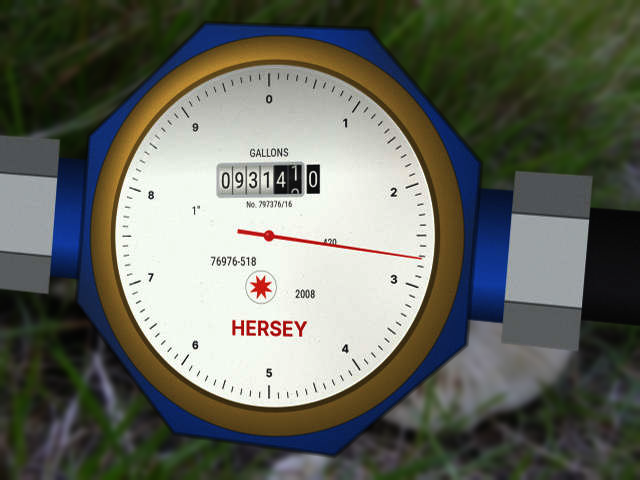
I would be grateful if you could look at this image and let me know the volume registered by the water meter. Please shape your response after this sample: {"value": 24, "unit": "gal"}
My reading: {"value": 931412.7, "unit": "gal"}
